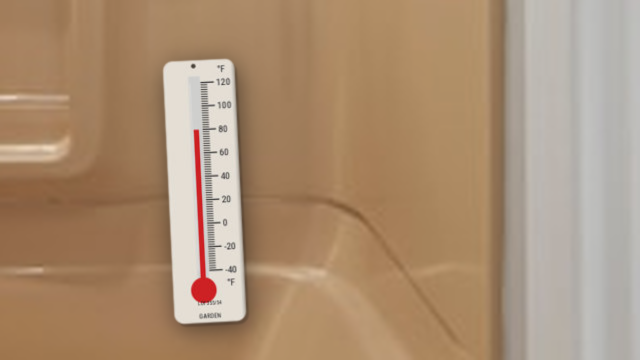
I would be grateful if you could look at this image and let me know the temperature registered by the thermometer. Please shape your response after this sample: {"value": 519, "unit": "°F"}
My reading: {"value": 80, "unit": "°F"}
